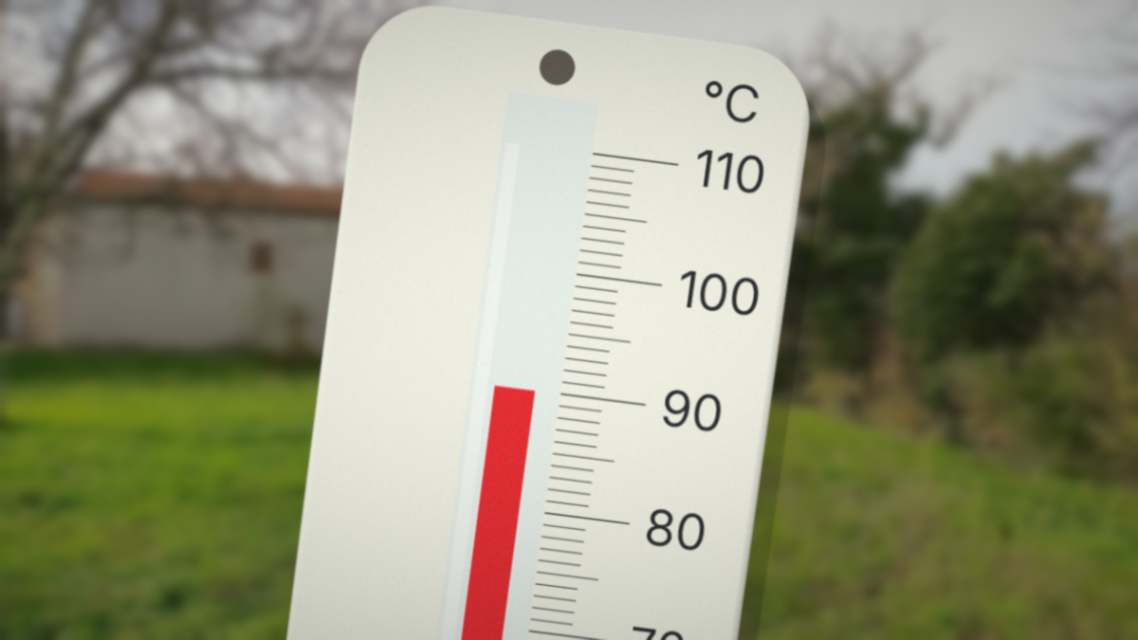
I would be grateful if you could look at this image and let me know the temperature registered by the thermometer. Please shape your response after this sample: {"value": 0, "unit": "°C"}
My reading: {"value": 90, "unit": "°C"}
